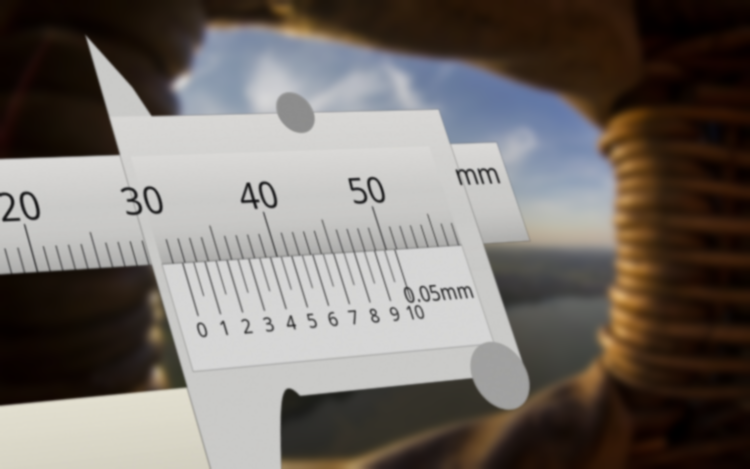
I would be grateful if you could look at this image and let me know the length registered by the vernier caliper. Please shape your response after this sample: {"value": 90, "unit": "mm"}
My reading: {"value": 31.8, "unit": "mm"}
